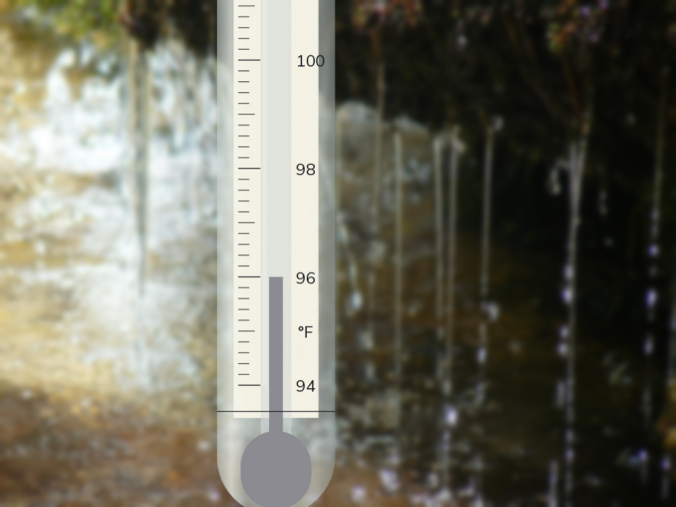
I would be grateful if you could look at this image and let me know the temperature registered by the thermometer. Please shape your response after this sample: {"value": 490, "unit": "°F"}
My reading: {"value": 96, "unit": "°F"}
